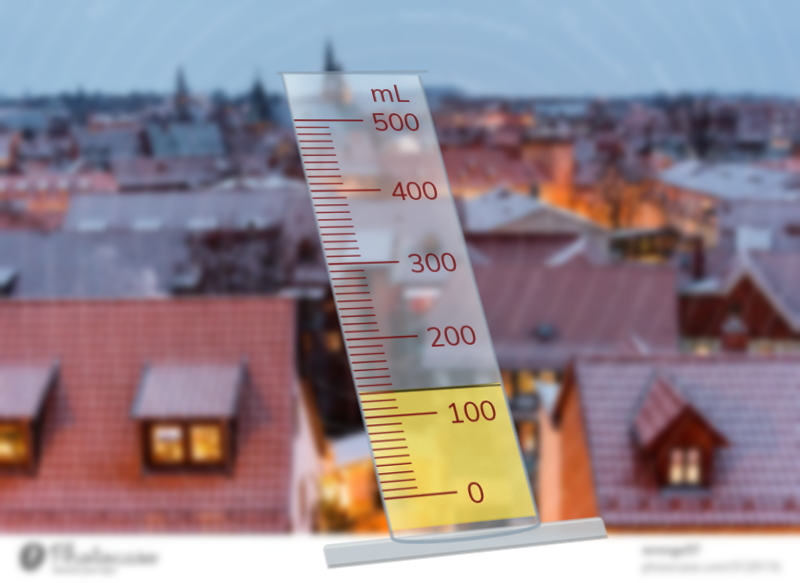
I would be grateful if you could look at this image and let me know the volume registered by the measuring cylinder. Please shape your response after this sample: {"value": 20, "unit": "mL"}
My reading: {"value": 130, "unit": "mL"}
